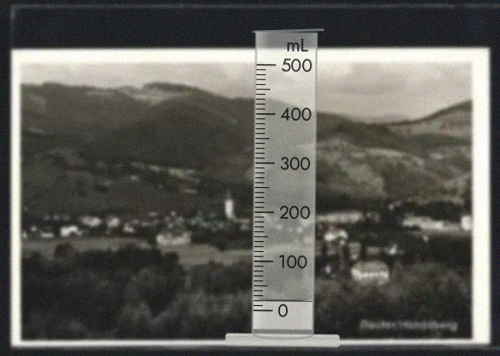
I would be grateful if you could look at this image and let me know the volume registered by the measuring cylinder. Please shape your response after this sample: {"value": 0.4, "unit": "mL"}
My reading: {"value": 20, "unit": "mL"}
